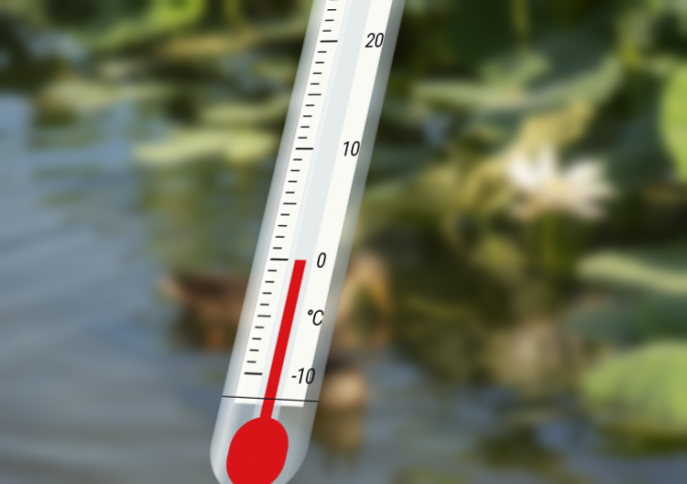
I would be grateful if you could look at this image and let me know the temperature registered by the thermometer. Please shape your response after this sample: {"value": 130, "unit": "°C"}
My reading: {"value": 0, "unit": "°C"}
